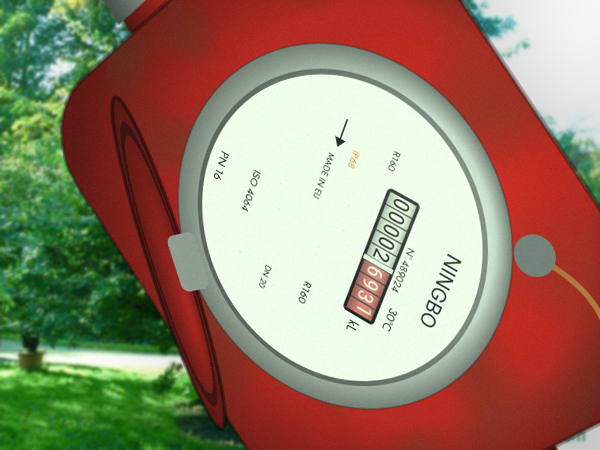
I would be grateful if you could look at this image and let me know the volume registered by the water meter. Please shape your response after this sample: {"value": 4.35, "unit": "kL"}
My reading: {"value": 2.6931, "unit": "kL"}
